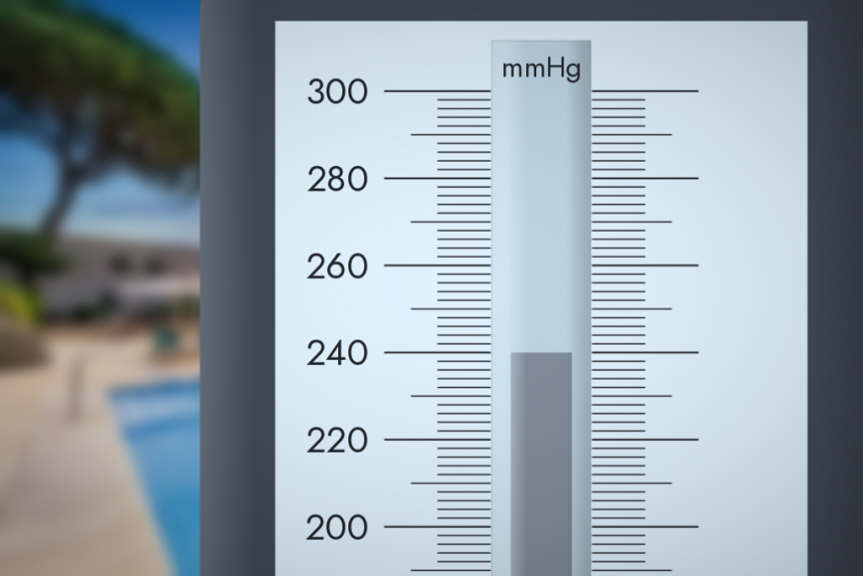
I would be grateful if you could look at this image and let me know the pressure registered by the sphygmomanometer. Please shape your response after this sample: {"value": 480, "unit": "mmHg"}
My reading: {"value": 240, "unit": "mmHg"}
